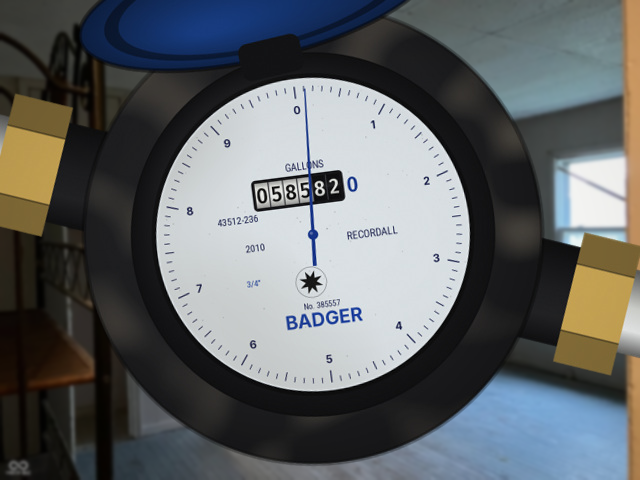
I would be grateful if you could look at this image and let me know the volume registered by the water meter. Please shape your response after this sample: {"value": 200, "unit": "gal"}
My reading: {"value": 585820.1, "unit": "gal"}
